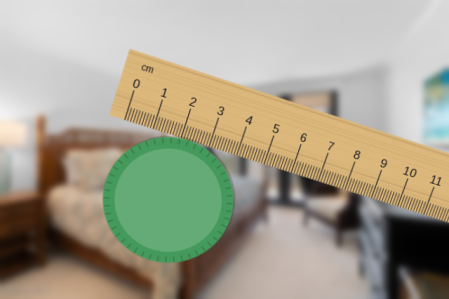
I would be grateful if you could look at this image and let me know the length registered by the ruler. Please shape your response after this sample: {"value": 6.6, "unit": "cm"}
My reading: {"value": 4.5, "unit": "cm"}
